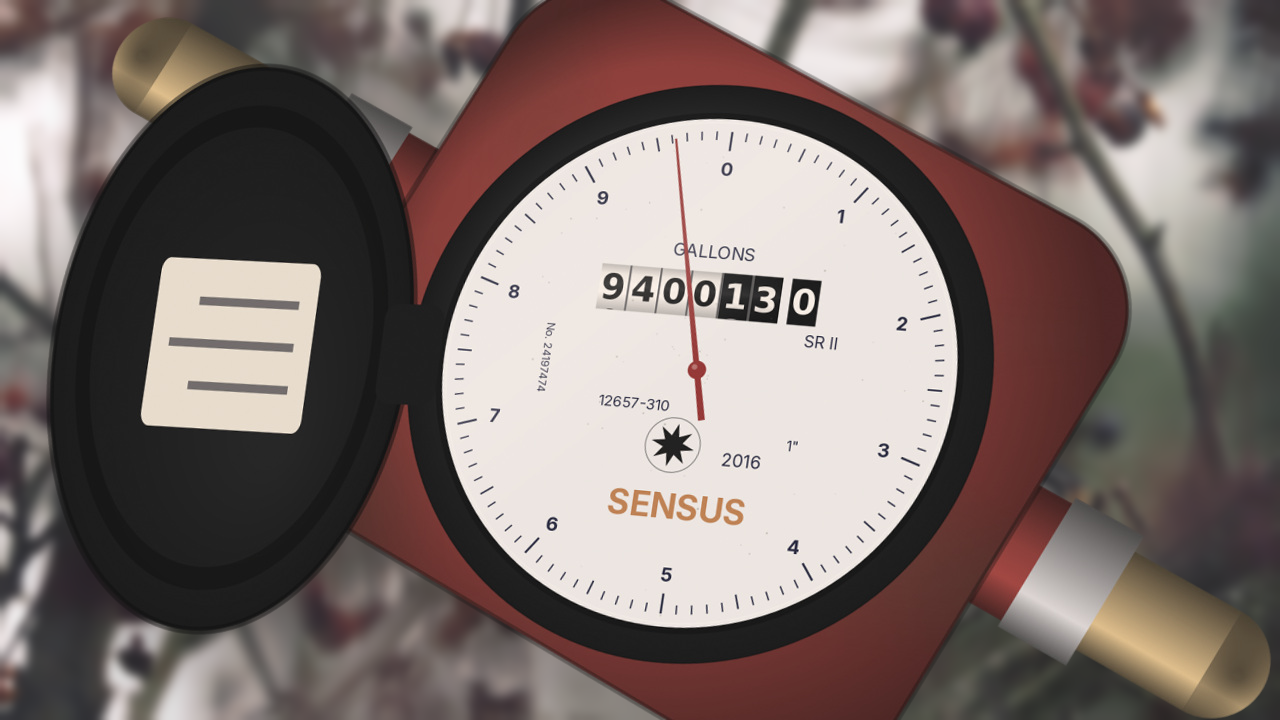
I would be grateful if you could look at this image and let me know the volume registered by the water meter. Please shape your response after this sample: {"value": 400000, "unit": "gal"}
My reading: {"value": 9400129.6, "unit": "gal"}
